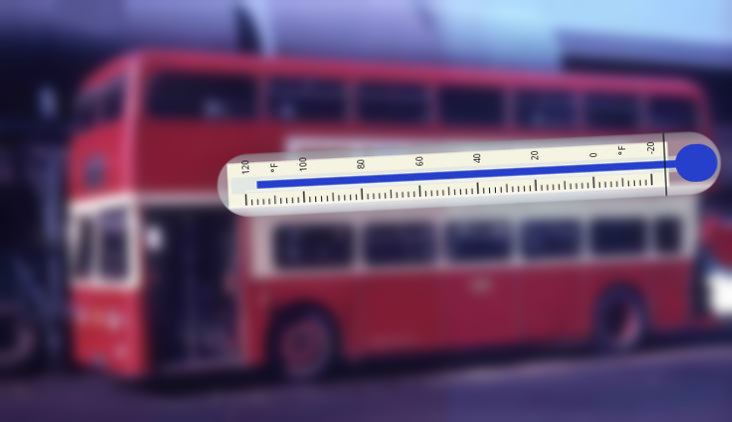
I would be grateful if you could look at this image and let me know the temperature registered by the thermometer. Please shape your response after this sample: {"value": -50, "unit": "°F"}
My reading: {"value": 116, "unit": "°F"}
